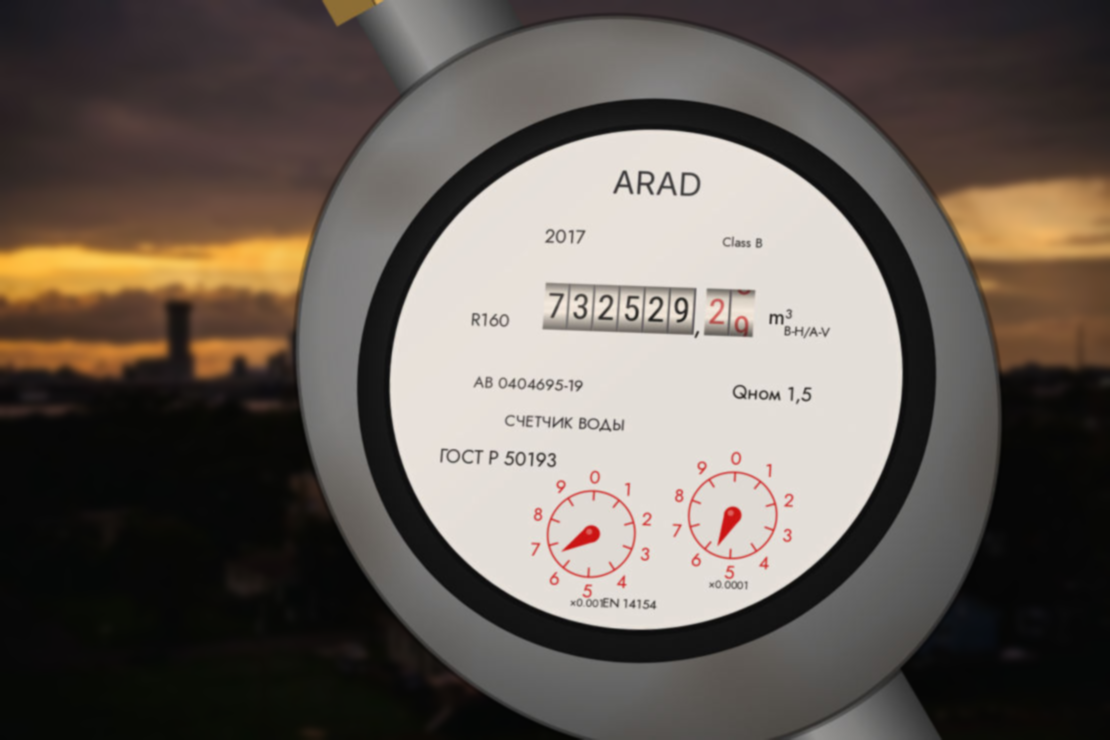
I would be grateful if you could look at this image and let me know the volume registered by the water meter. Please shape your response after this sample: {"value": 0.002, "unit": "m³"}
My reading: {"value": 732529.2865, "unit": "m³"}
